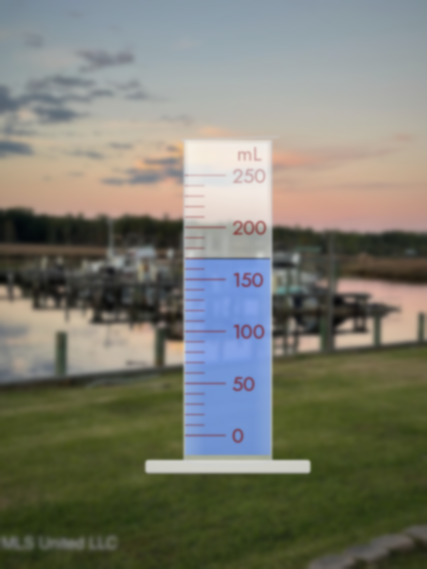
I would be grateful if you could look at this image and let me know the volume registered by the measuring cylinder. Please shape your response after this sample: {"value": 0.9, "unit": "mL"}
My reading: {"value": 170, "unit": "mL"}
